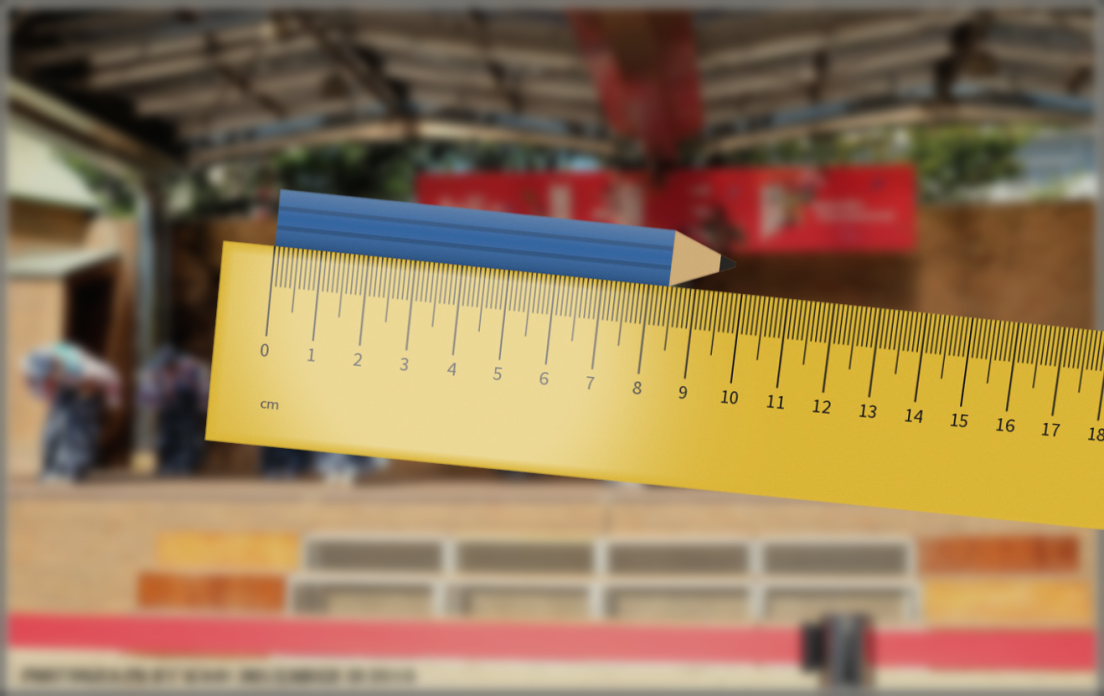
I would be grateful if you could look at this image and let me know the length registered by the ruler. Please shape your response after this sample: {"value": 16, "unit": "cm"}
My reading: {"value": 9.8, "unit": "cm"}
